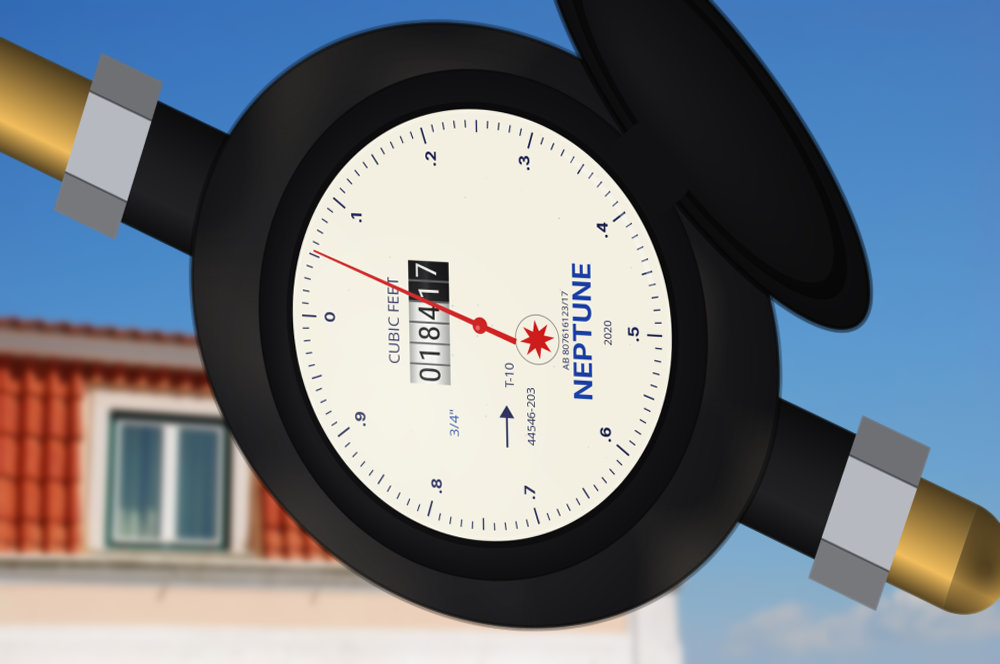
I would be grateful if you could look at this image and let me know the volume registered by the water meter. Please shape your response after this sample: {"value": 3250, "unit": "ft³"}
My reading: {"value": 18417.05, "unit": "ft³"}
